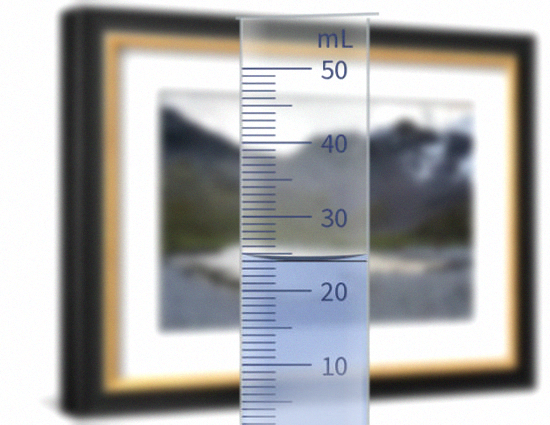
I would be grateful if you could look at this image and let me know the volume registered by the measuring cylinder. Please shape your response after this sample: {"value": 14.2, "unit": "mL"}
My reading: {"value": 24, "unit": "mL"}
